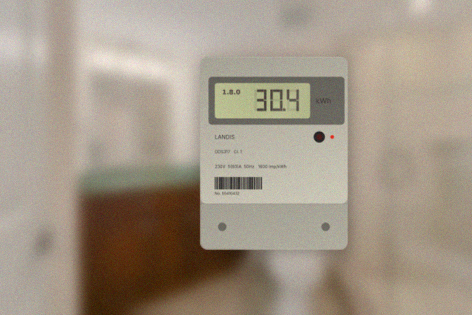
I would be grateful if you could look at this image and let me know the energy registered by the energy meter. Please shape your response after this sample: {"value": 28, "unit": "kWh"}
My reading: {"value": 30.4, "unit": "kWh"}
